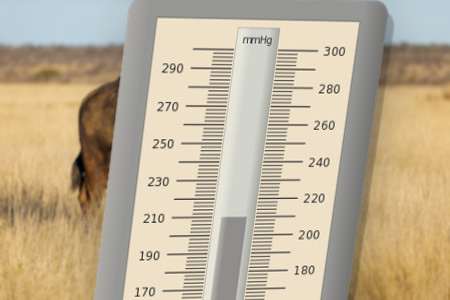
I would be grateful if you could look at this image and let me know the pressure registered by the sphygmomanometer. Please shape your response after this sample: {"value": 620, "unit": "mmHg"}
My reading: {"value": 210, "unit": "mmHg"}
